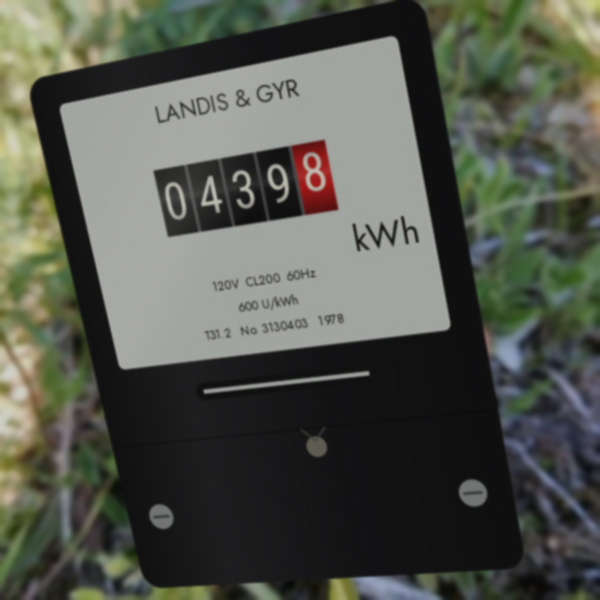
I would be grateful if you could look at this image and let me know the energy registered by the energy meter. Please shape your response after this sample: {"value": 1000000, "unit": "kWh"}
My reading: {"value": 439.8, "unit": "kWh"}
